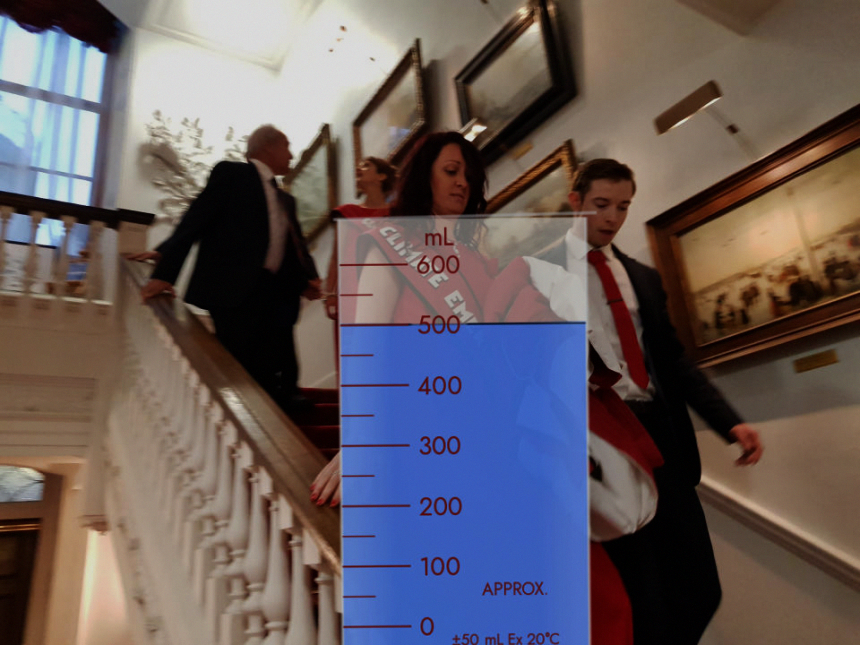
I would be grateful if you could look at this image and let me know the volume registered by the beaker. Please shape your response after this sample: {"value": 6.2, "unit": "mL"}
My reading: {"value": 500, "unit": "mL"}
